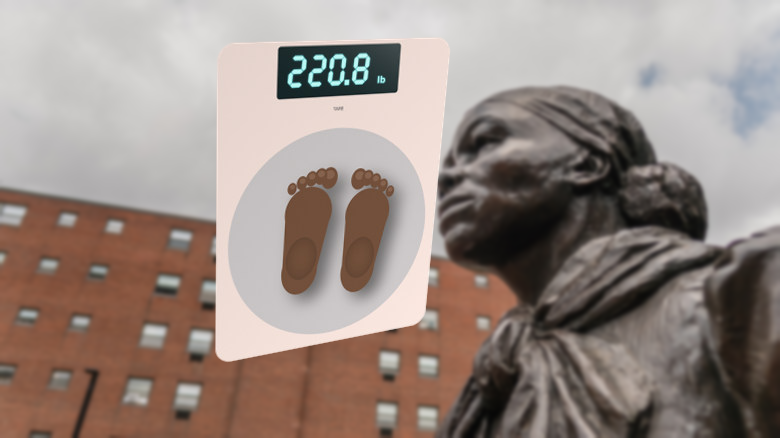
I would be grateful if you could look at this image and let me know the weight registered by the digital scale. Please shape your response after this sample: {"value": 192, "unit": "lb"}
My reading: {"value": 220.8, "unit": "lb"}
